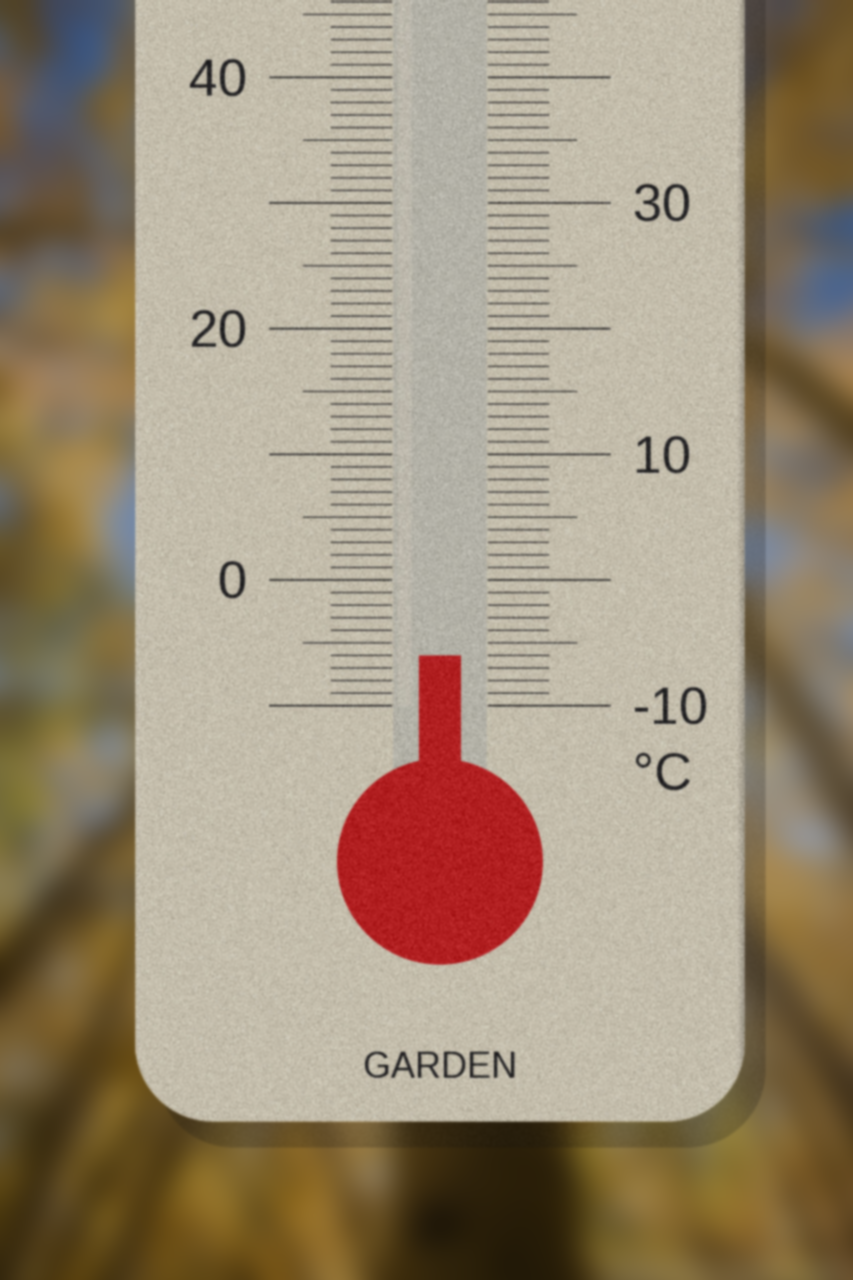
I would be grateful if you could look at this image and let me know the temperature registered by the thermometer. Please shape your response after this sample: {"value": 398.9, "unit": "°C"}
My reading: {"value": -6, "unit": "°C"}
